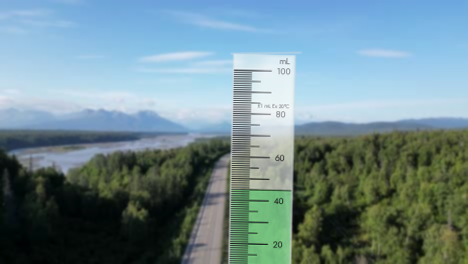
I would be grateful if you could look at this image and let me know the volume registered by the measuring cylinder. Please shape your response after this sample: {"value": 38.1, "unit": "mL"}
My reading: {"value": 45, "unit": "mL"}
